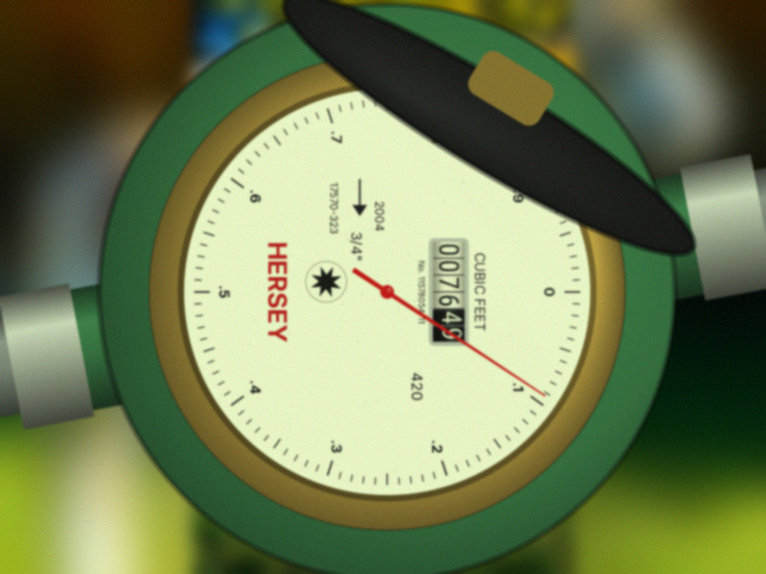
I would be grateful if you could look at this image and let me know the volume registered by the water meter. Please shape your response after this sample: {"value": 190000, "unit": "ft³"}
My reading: {"value": 7649.09, "unit": "ft³"}
